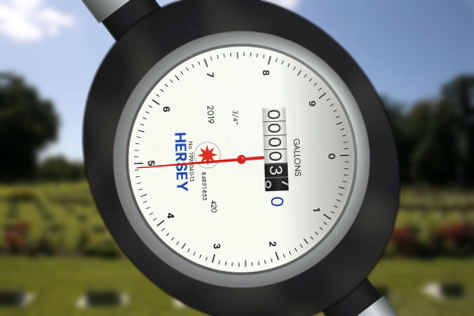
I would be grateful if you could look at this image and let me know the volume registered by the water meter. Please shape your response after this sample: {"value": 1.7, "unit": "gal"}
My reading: {"value": 374.9, "unit": "gal"}
